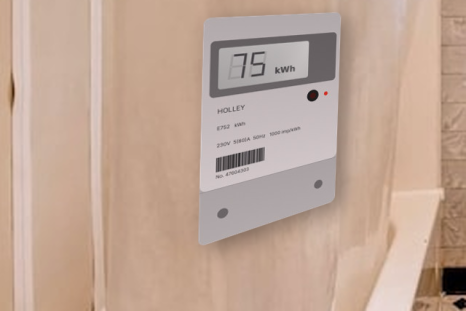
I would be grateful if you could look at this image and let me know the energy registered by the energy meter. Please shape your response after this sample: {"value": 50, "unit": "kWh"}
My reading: {"value": 75, "unit": "kWh"}
